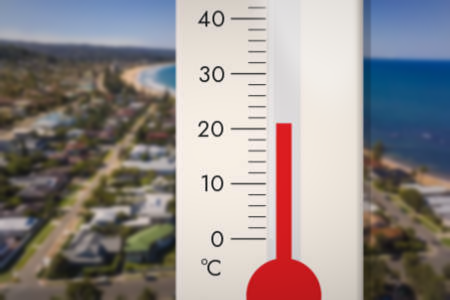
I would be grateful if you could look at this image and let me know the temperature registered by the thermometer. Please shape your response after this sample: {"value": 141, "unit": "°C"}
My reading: {"value": 21, "unit": "°C"}
